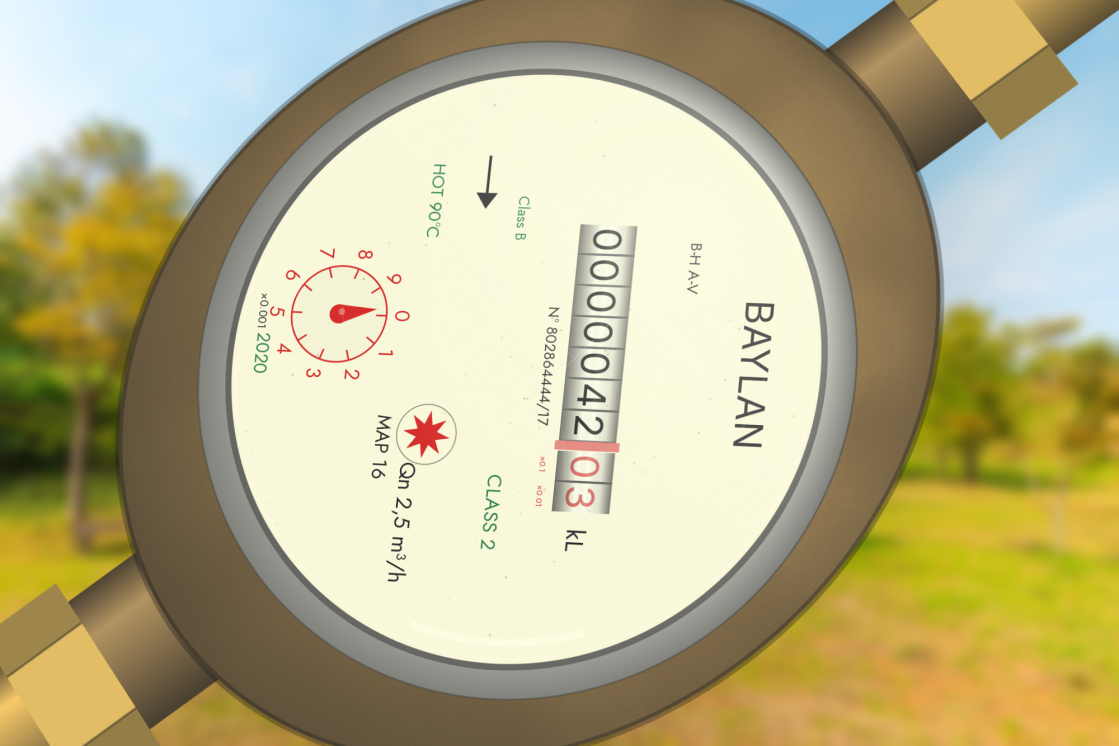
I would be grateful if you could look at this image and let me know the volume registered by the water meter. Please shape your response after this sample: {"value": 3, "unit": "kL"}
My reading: {"value": 42.029, "unit": "kL"}
